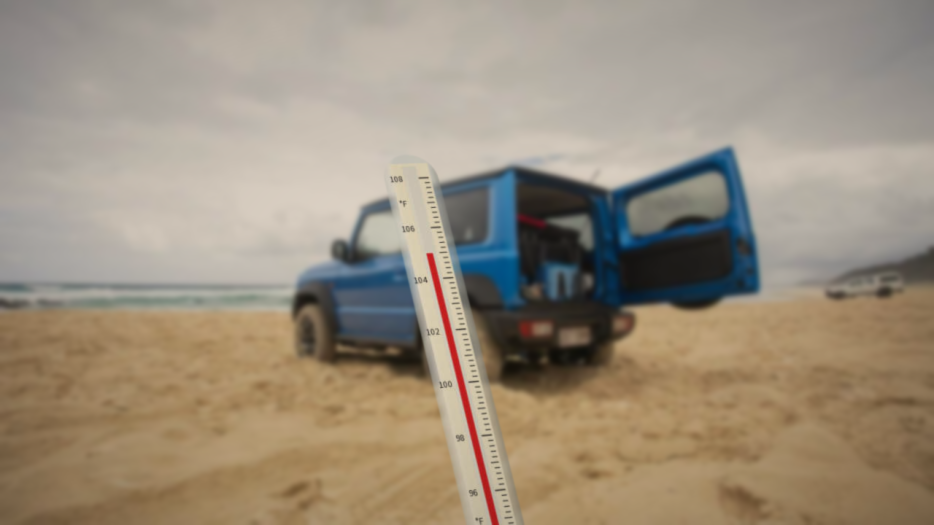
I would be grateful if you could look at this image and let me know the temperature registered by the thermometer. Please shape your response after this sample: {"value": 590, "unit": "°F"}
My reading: {"value": 105, "unit": "°F"}
